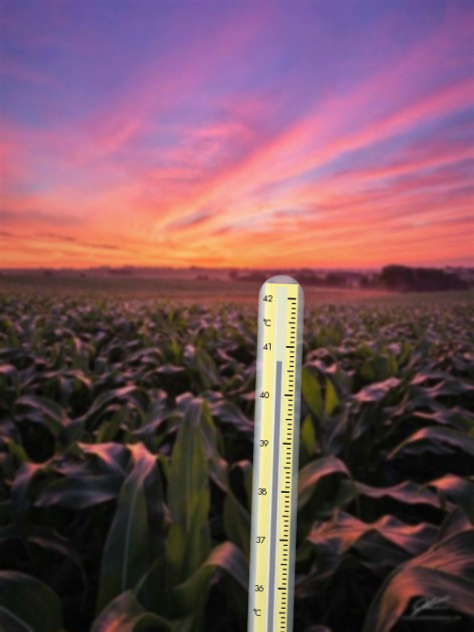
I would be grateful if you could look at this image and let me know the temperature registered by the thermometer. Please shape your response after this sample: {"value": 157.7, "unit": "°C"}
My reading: {"value": 40.7, "unit": "°C"}
